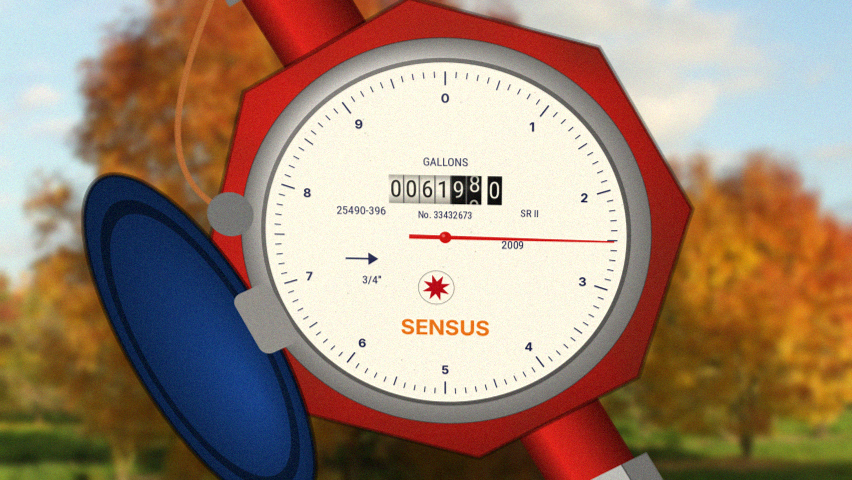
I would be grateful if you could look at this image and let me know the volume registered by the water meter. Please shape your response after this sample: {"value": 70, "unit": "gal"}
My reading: {"value": 61982.5, "unit": "gal"}
